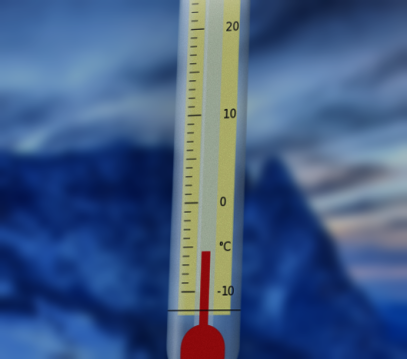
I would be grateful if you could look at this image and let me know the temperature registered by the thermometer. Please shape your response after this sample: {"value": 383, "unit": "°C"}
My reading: {"value": -5.5, "unit": "°C"}
